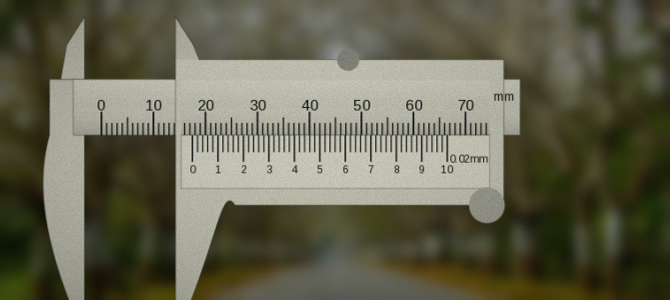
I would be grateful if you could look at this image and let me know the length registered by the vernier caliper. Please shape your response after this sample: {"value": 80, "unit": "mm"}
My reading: {"value": 17.5, "unit": "mm"}
